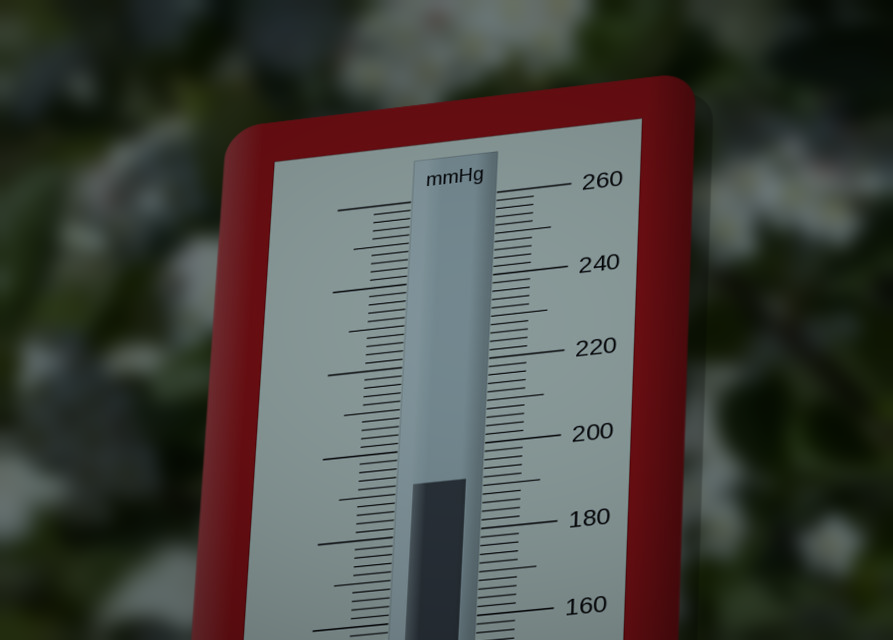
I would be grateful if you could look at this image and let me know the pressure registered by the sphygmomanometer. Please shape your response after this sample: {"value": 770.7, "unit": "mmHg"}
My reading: {"value": 192, "unit": "mmHg"}
